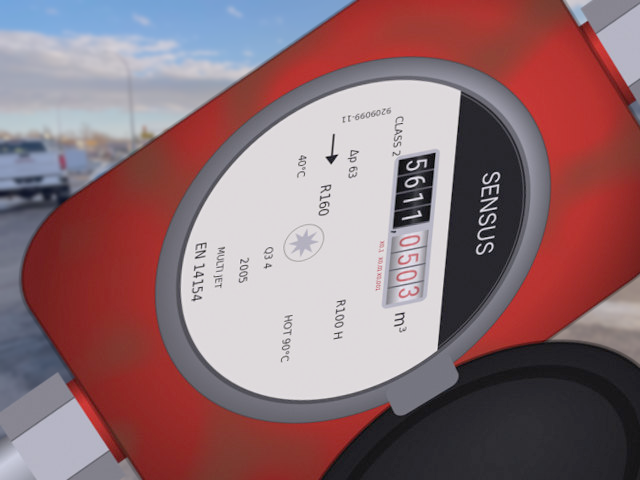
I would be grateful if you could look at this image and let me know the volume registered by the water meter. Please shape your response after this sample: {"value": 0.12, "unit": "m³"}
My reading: {"value": 5611.0503, "unit": "m³"}
